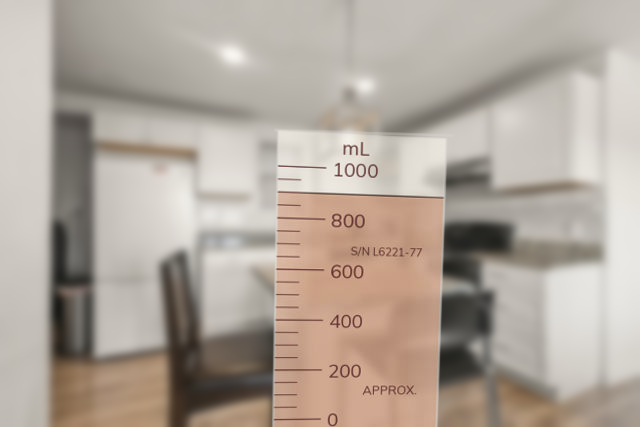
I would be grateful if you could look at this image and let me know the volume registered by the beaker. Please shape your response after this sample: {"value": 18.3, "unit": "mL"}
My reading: {"value": 900, "unit": "mL"}
